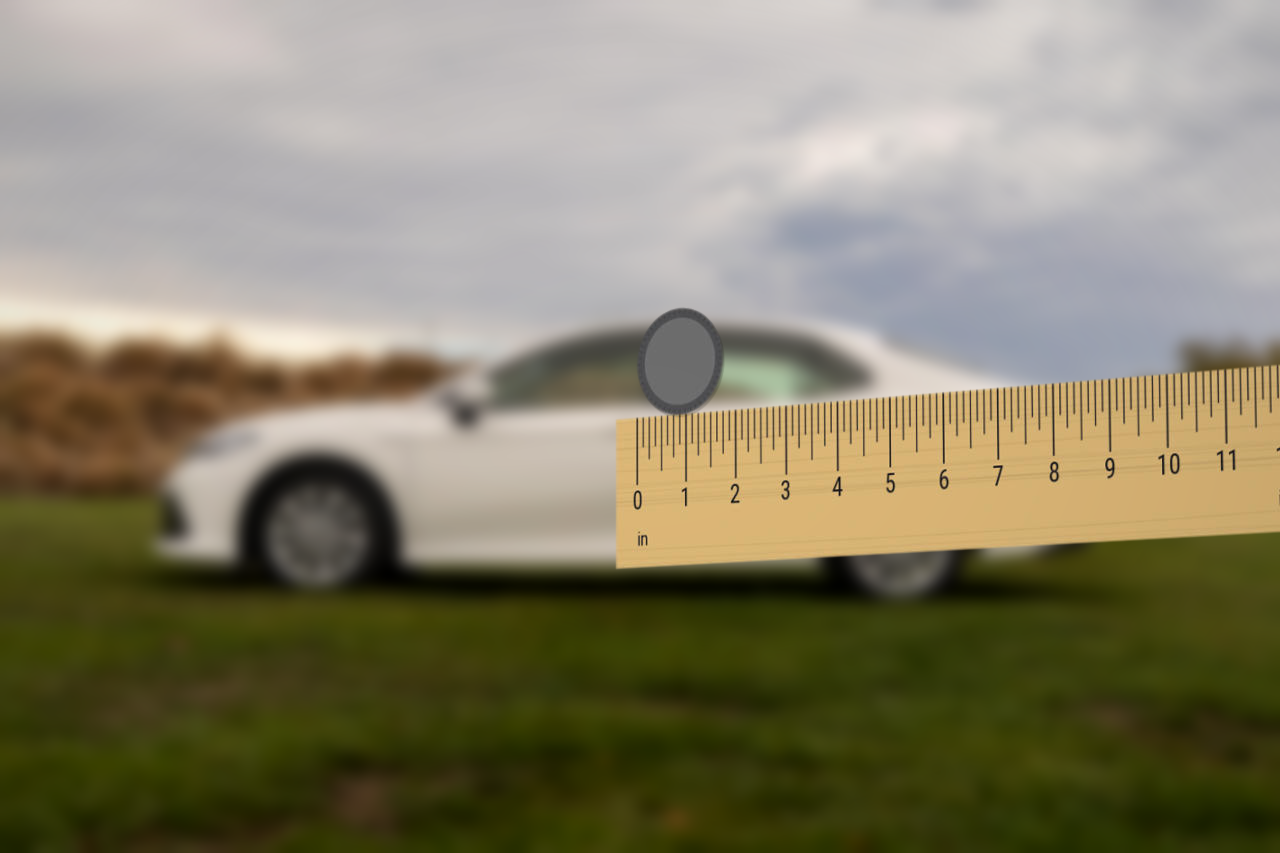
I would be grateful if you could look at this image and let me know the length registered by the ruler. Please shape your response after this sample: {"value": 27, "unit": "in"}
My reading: {"value": 1.75, "unit": "in"}
